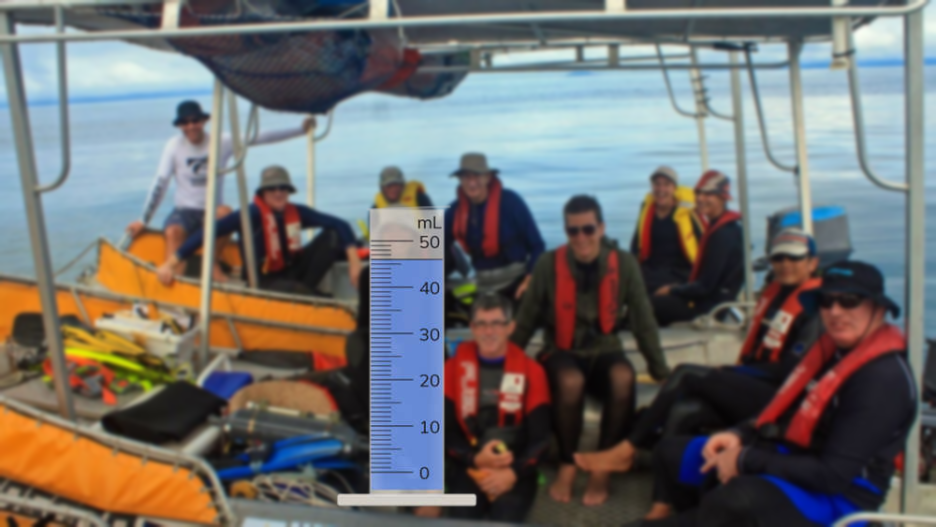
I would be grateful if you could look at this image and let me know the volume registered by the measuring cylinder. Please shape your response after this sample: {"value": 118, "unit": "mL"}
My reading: {"value": 46, "unit": "mL"}
